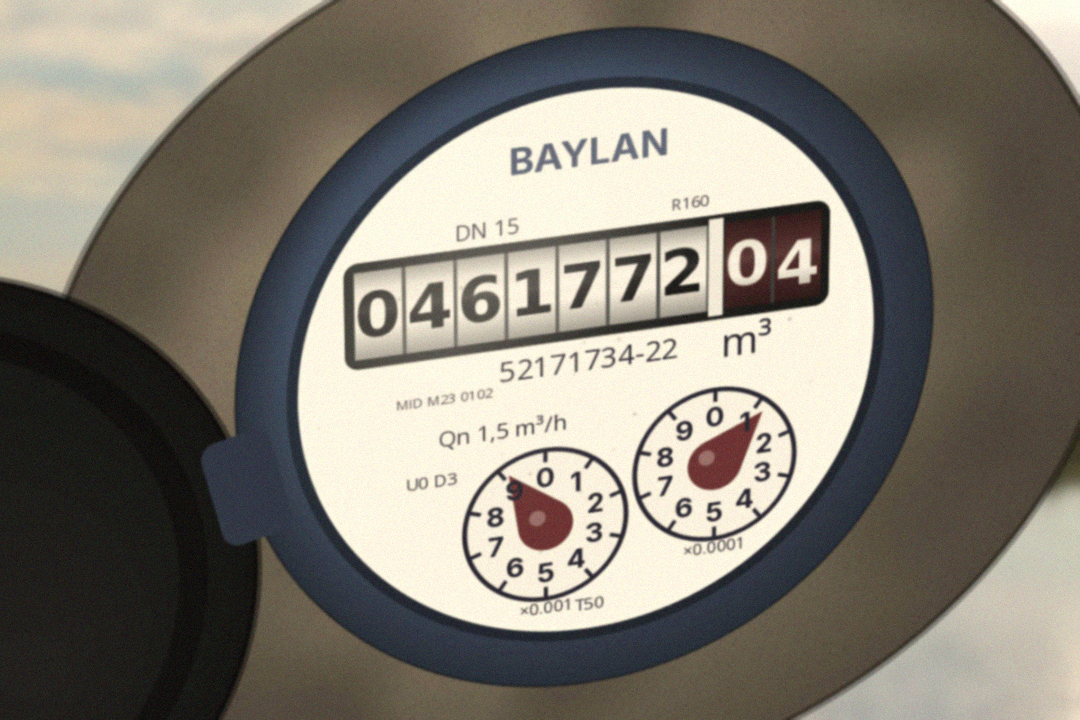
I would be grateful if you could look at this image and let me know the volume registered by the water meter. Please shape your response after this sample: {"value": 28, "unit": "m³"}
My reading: {"value": 461772.0391, "unit": "m³"}
